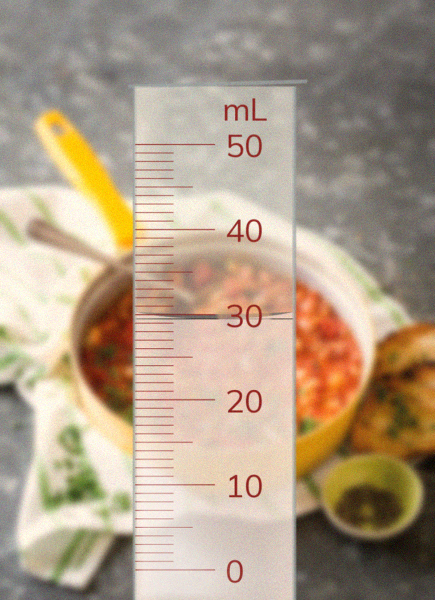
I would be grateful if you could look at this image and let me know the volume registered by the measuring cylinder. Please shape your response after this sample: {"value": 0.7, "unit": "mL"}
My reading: {"value": 29.5, "unit": "mL"}
